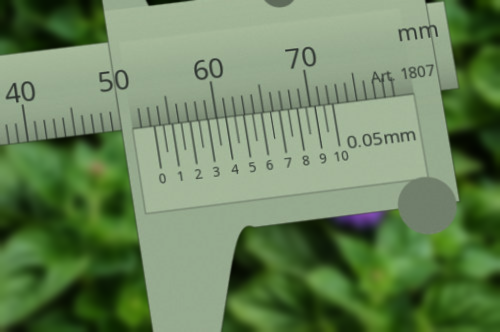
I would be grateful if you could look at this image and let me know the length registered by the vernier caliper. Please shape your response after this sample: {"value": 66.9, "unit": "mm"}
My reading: {"value": 53.4, "unit": "mm"}
